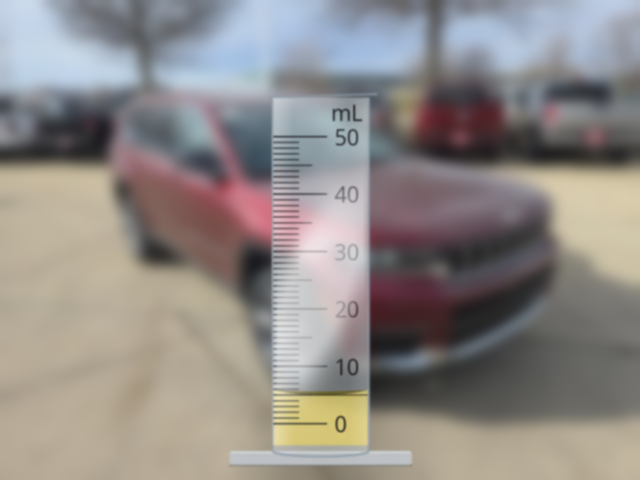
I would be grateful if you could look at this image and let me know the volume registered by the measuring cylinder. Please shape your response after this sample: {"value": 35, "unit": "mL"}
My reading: {"value": 5, "unit": "mL"}
